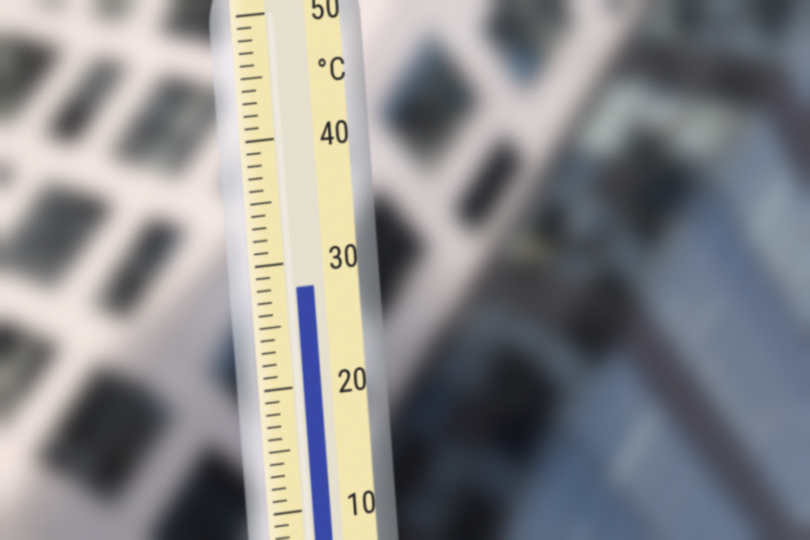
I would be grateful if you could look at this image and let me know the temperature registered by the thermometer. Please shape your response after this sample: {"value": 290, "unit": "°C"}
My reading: {"value": 28, "unit": "°C"}
